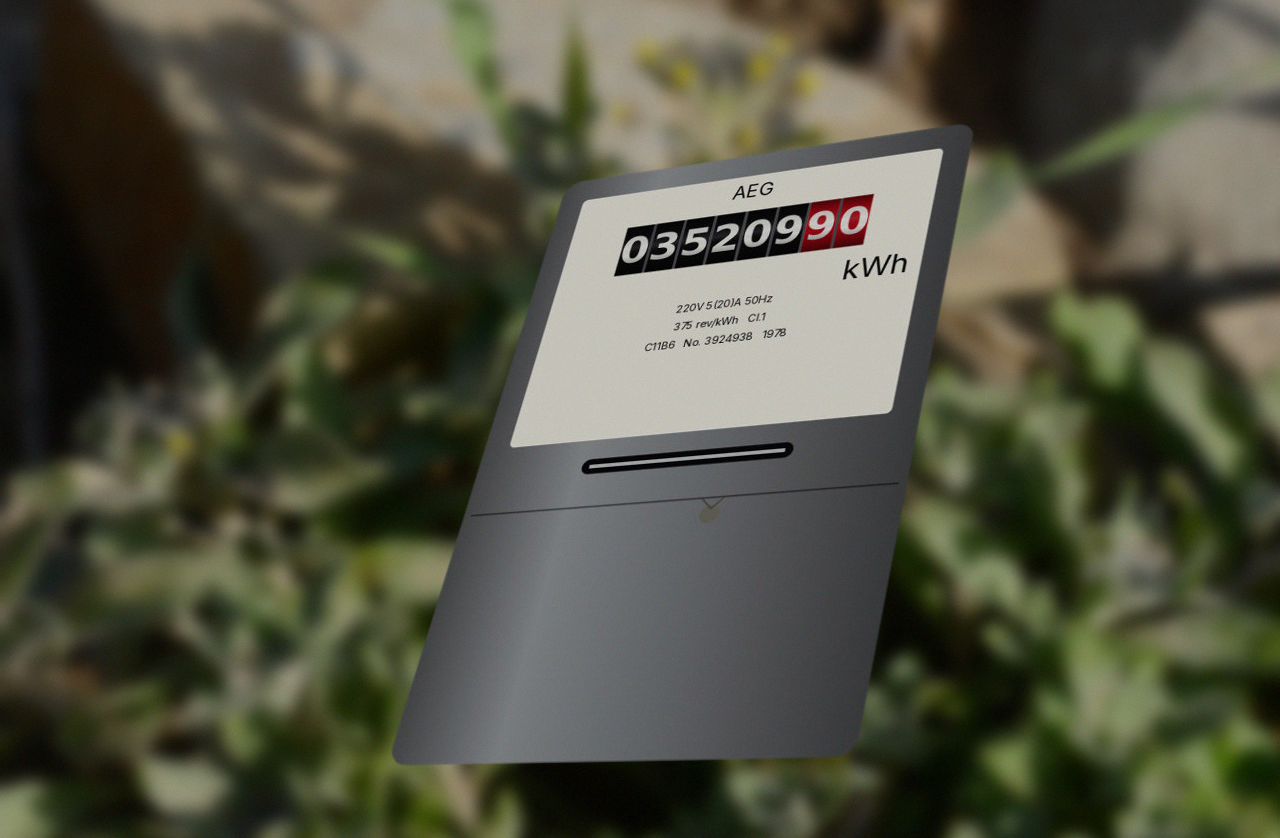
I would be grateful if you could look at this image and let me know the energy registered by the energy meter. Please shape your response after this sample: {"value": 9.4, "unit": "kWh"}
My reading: {"value": 35209.90, "unit": "kWh"}
